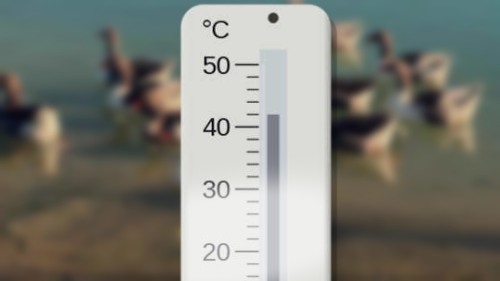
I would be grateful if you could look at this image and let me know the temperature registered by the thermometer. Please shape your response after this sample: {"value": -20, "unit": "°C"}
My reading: {"value": 42, "unit": "°C"}
